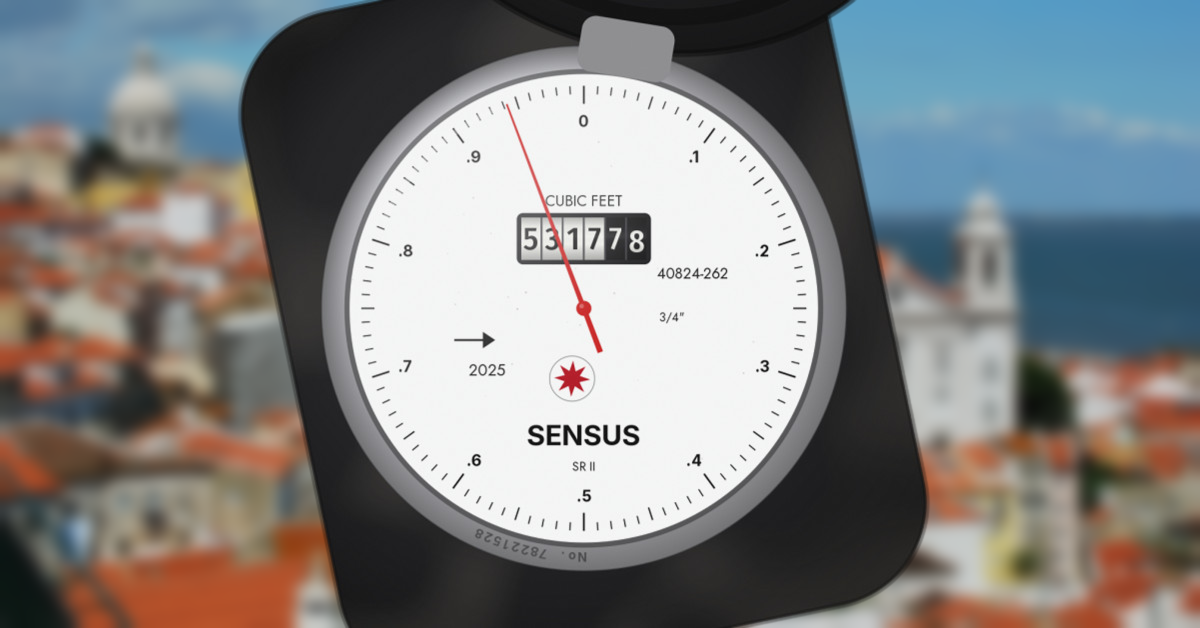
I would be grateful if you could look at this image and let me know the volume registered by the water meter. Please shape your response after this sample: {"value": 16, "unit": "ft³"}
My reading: {"value": 531777.94, "unit": "ft³"}
